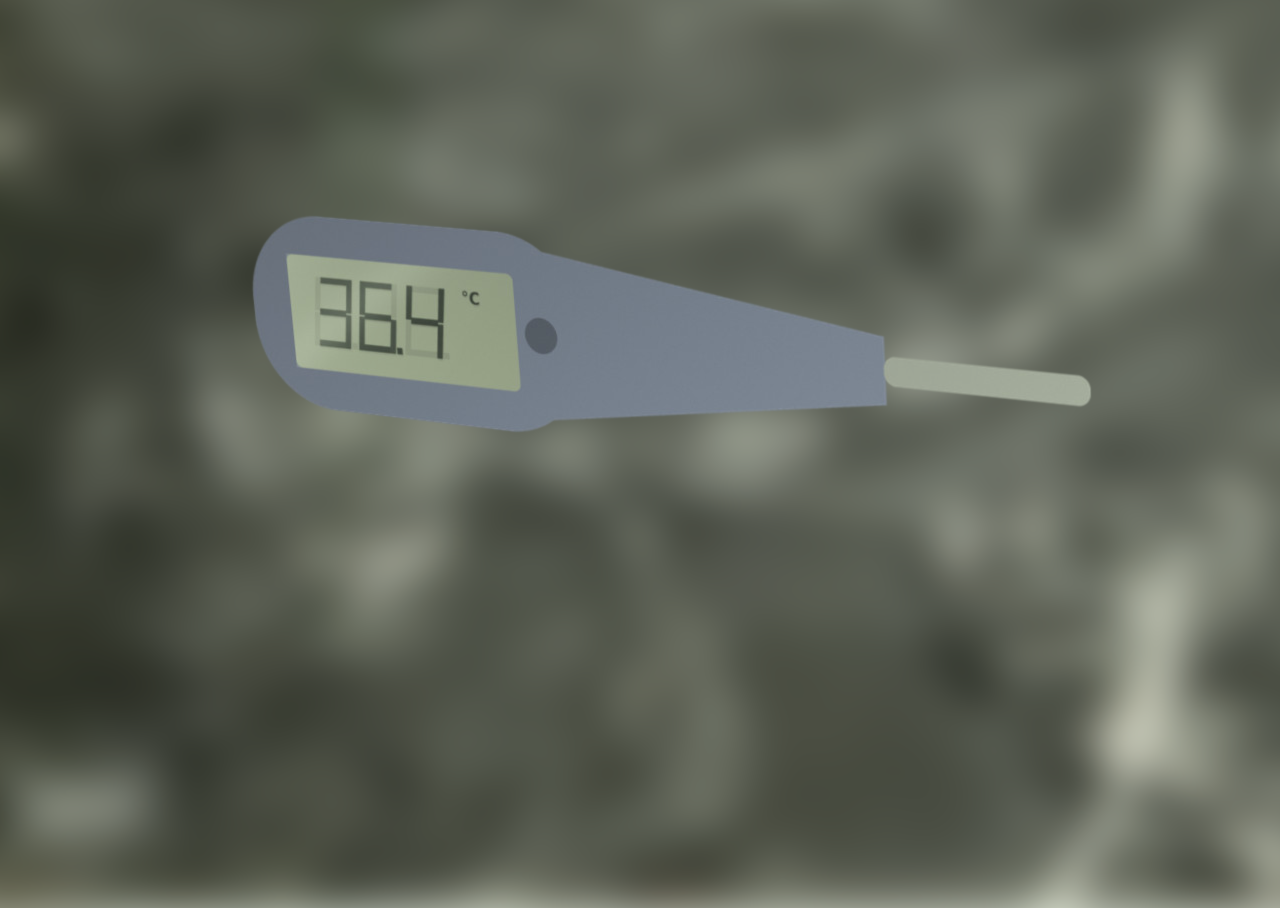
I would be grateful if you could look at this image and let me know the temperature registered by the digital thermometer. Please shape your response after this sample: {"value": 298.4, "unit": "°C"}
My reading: {"value": 36.4, "unit": "°C"}
